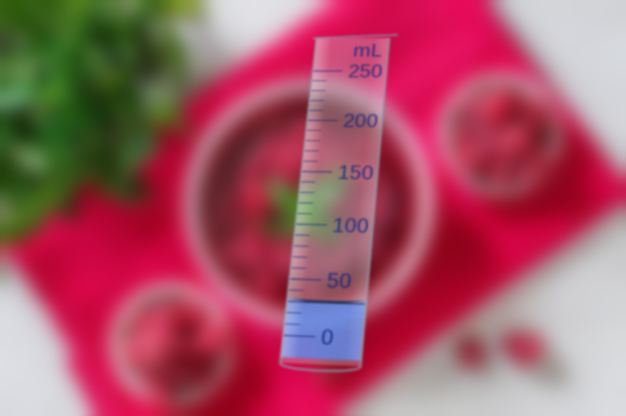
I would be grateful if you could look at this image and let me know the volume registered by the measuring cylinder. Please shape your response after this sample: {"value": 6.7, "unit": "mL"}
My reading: {"value": 30, "unit": "mL"}
